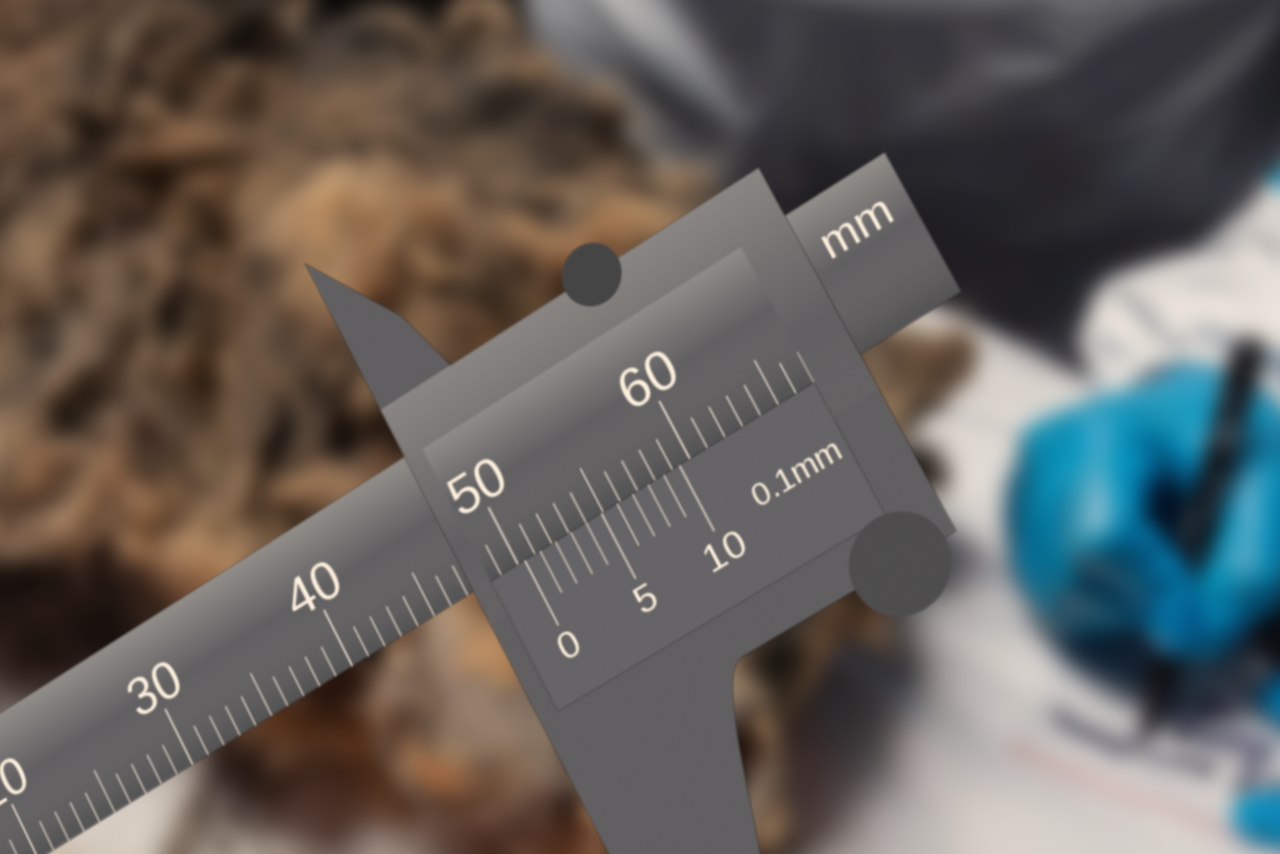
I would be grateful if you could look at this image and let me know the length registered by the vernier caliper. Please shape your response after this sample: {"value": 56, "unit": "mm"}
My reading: {"value": 50.4, "unit": "mm"}
